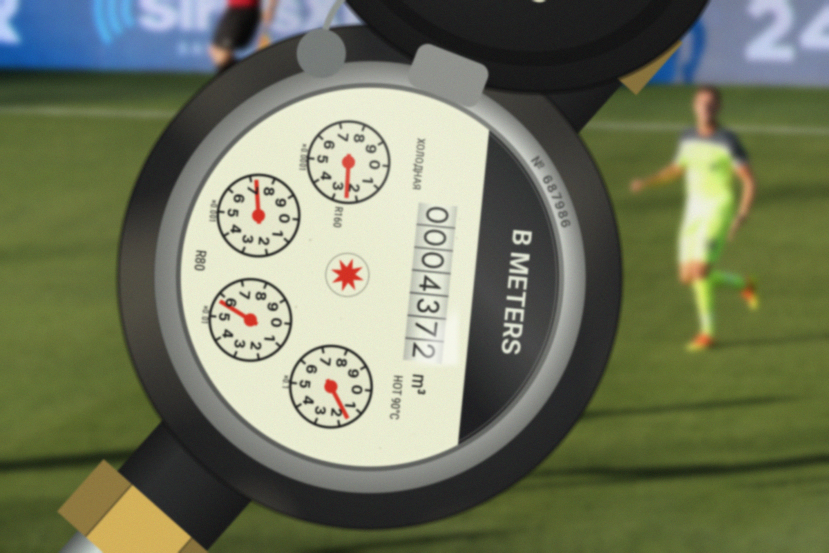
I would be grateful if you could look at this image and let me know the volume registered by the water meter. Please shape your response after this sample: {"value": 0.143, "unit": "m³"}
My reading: {"value": 4372.1572, "unit": "m³"}
